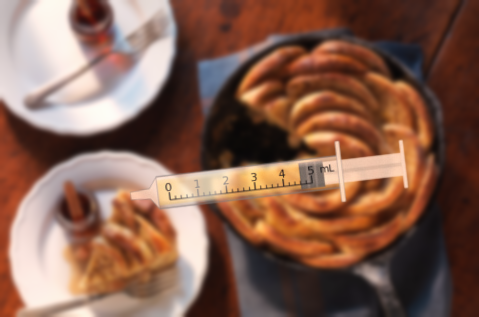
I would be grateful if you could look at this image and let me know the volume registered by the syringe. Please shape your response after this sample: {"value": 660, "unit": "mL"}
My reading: {"value": 4.6, "unit": "mL"}
